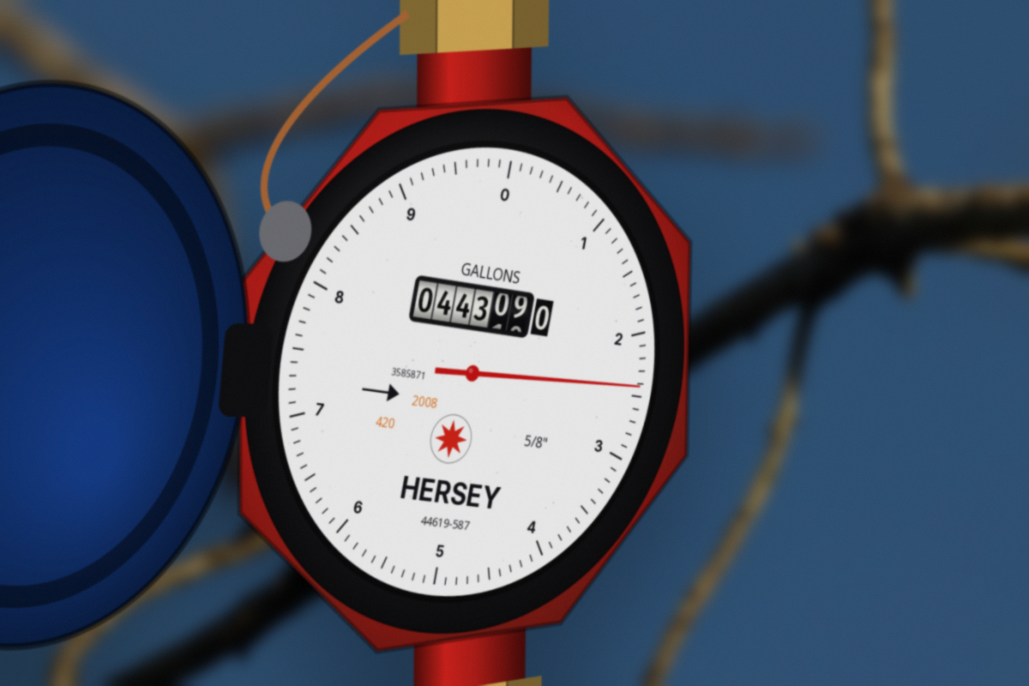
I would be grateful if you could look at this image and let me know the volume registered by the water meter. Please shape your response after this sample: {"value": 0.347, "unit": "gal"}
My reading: {"value": 443092.4, "unit": "gal"}
